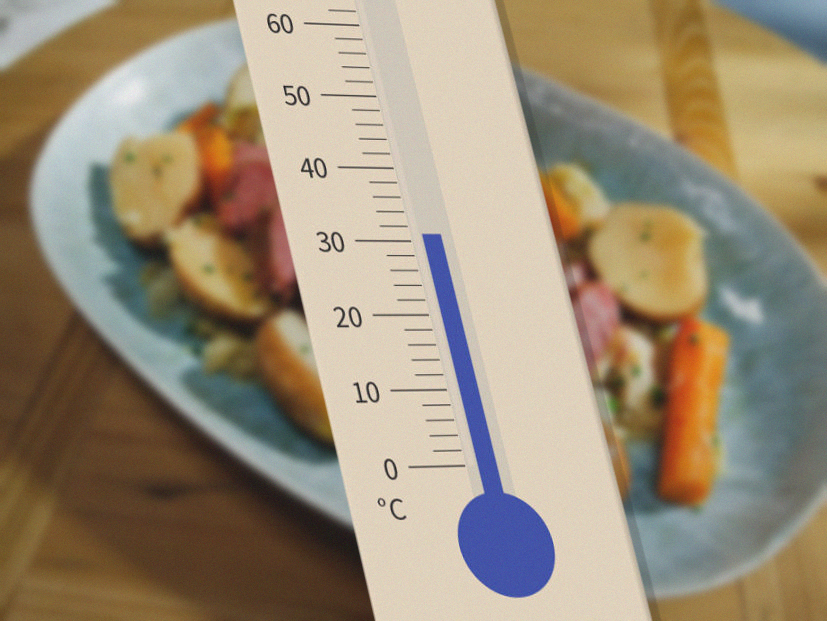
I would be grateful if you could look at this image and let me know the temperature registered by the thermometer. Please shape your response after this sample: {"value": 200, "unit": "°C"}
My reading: {"value": 31, "unit": "°C"}
